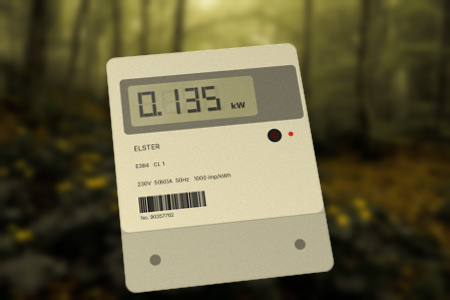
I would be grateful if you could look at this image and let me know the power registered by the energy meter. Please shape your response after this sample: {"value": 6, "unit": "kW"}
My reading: {"value": 0.135, "unit": "kW"}
